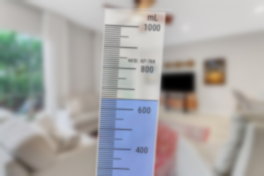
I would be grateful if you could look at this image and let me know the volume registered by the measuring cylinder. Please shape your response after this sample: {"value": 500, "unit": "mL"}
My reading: {"value": 650, "unit": "mL"}
